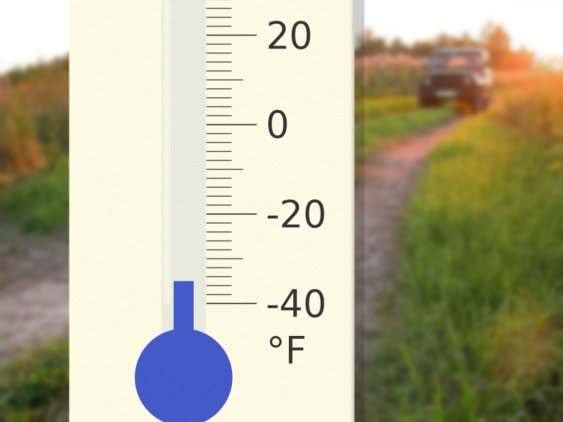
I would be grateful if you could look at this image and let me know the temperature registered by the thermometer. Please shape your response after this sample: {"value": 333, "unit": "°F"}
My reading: {"value": -35, "unit": "°F"}
